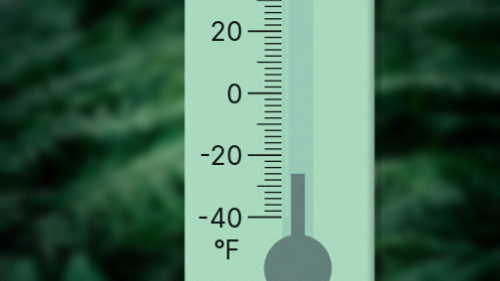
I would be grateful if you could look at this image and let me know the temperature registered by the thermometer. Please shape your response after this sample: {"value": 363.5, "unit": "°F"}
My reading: {"value": -26, "unit": "°F"}
